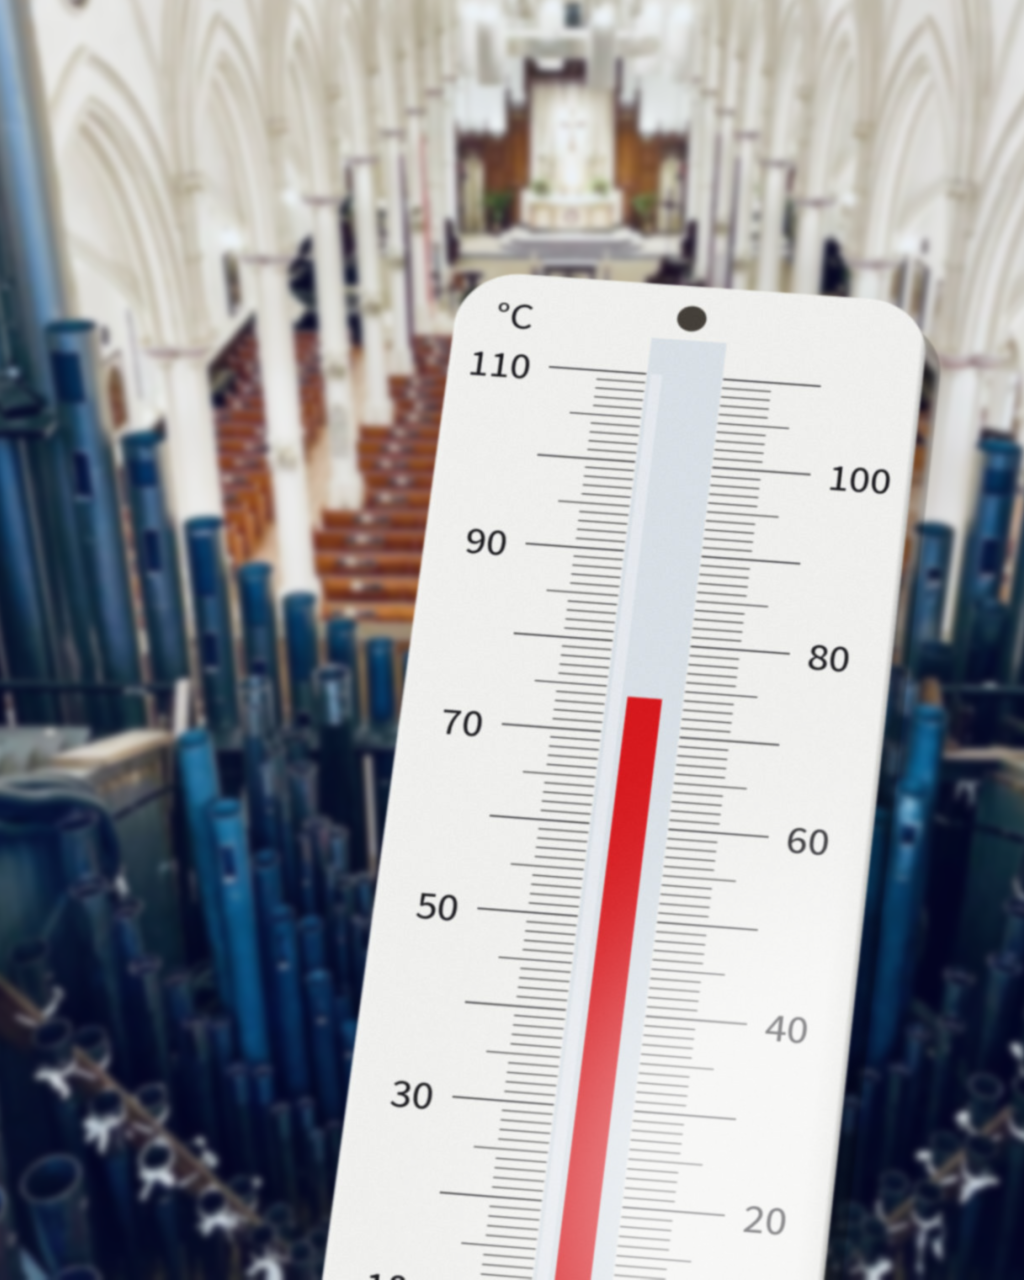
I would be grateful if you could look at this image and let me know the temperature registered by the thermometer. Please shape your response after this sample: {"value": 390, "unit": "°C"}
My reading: {"value": 74, "unit": "°C"}
